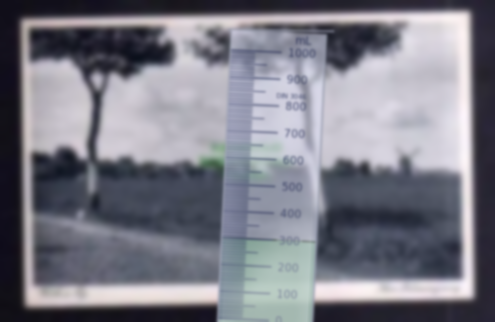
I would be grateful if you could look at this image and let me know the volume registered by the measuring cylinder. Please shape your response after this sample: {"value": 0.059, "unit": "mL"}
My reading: {"value": 300, "unit": "mL"}
